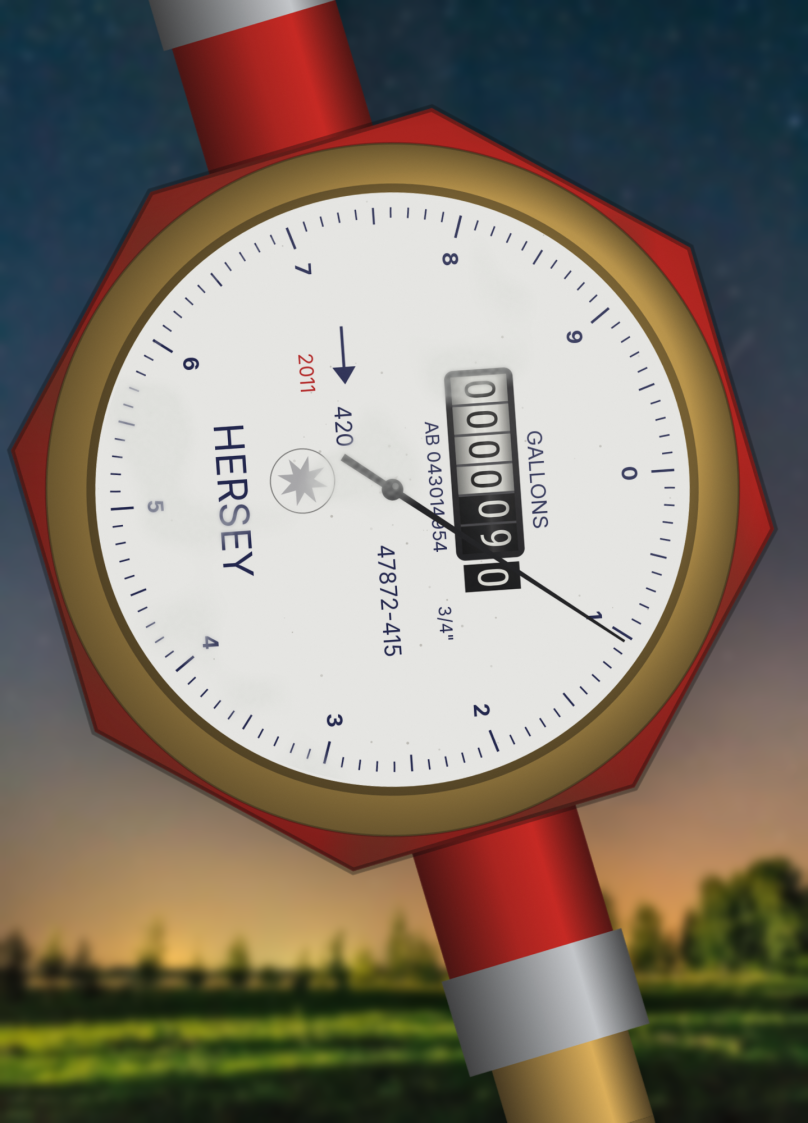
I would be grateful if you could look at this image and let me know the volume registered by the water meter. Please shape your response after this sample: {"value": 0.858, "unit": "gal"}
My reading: {"value": 91.0, "unit": "gal"}
